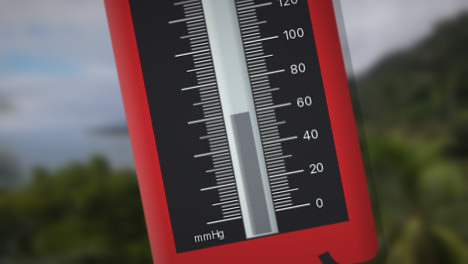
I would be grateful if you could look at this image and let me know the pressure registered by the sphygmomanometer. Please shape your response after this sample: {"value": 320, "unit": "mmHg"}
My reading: {"value": 60, "unit": "mmHg"}
